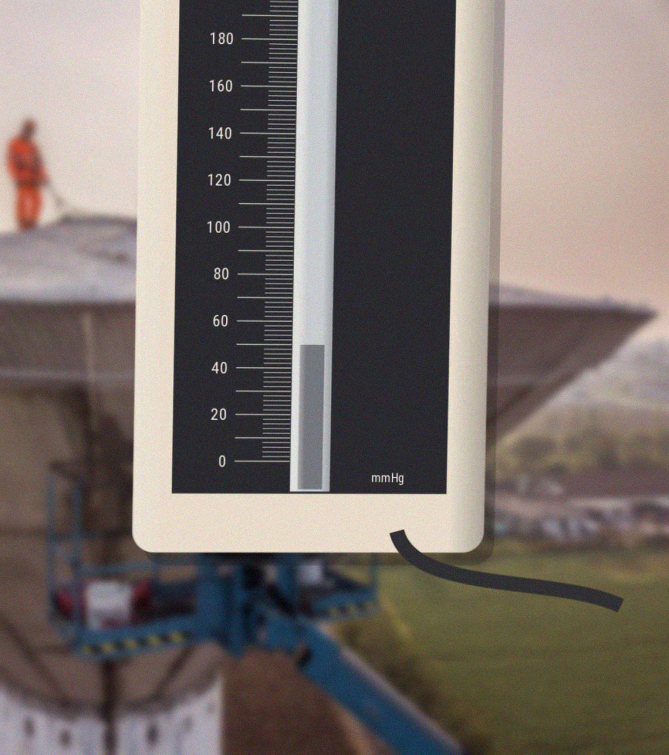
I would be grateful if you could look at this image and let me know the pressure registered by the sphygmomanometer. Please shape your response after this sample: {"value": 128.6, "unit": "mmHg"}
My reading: {"value": 50, "unit": "mmHg"}
